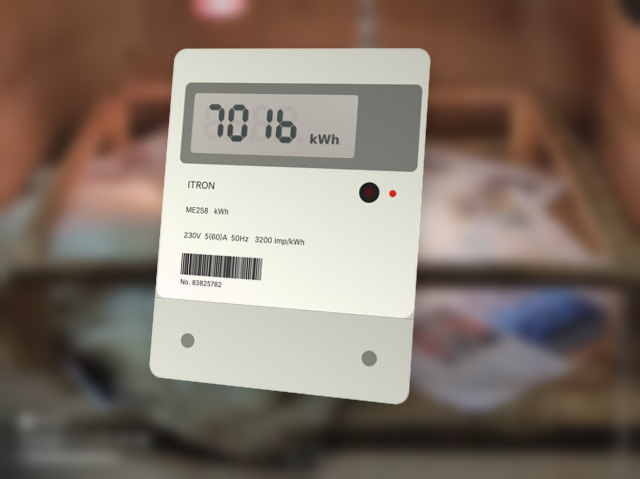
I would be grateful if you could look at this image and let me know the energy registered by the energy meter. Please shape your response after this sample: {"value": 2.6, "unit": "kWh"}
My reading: {"value": 7016, "unit": "kWh"}
